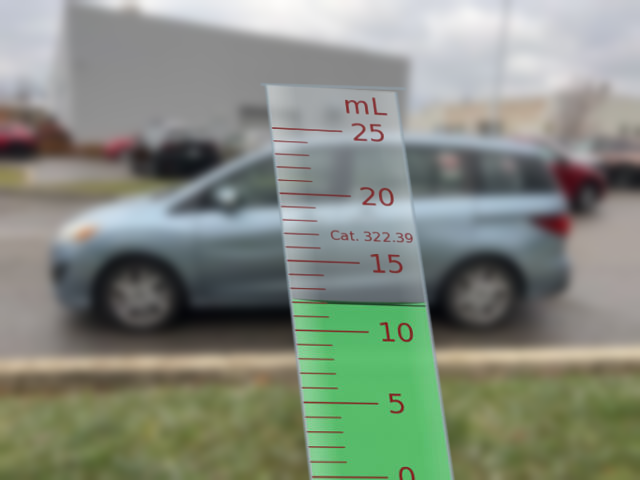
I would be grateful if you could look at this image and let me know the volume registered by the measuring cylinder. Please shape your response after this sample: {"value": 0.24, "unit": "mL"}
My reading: {"value": 12, "unit": "mL"}
